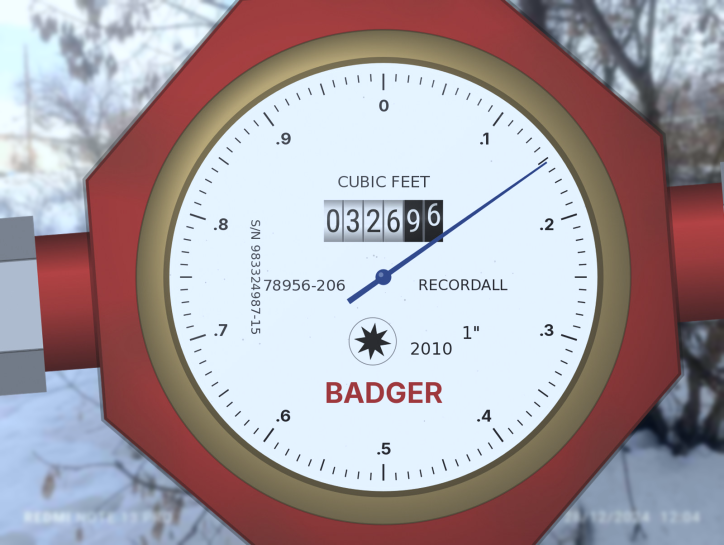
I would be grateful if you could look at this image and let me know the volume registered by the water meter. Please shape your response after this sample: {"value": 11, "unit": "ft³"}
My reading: {"value": 32696.15, "unit": "ft³"}
